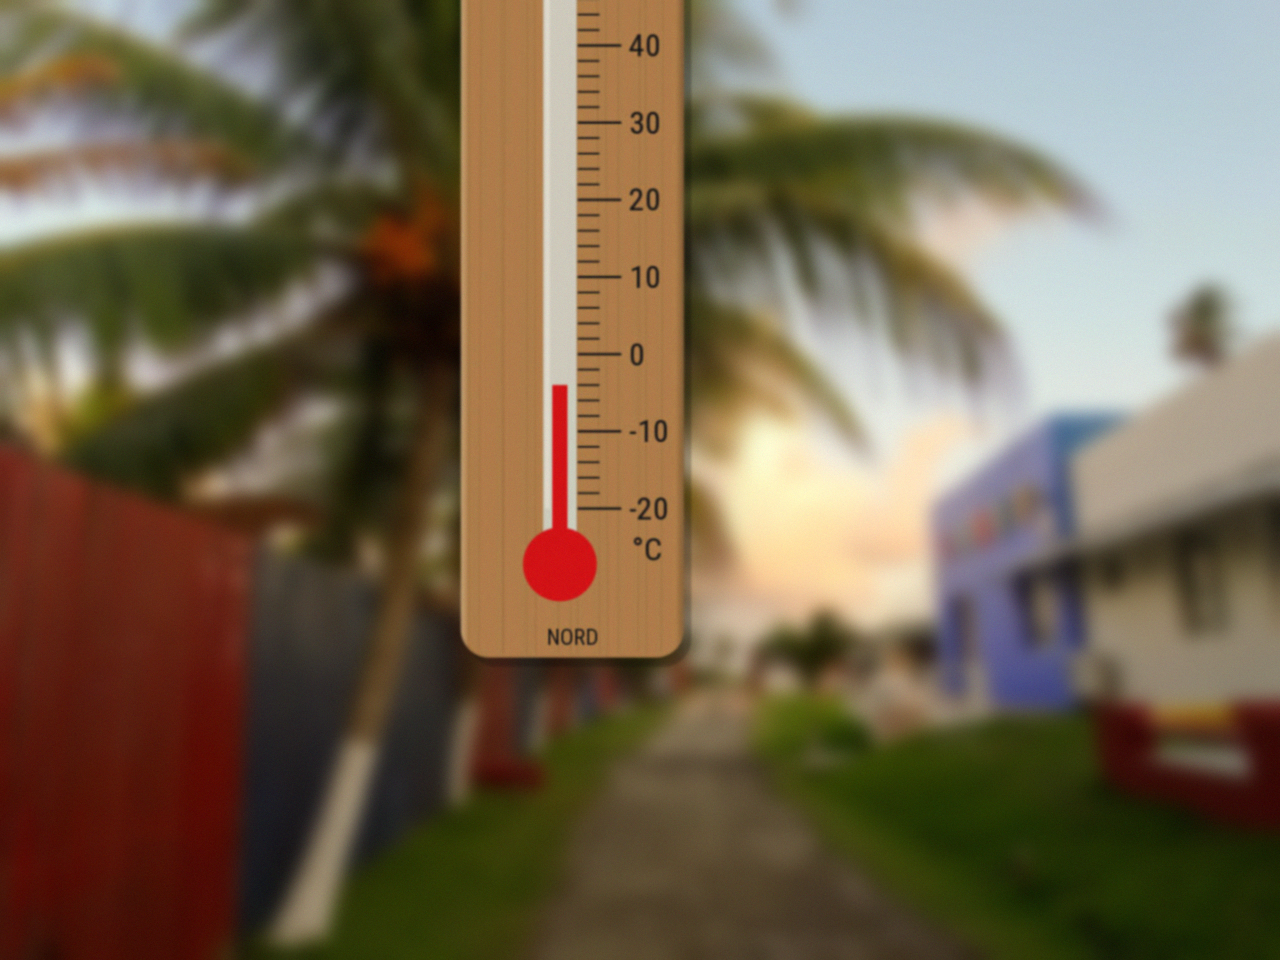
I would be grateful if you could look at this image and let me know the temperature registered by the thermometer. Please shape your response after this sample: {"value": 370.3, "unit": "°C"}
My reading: {"value": -4, "unit": "°C"}
